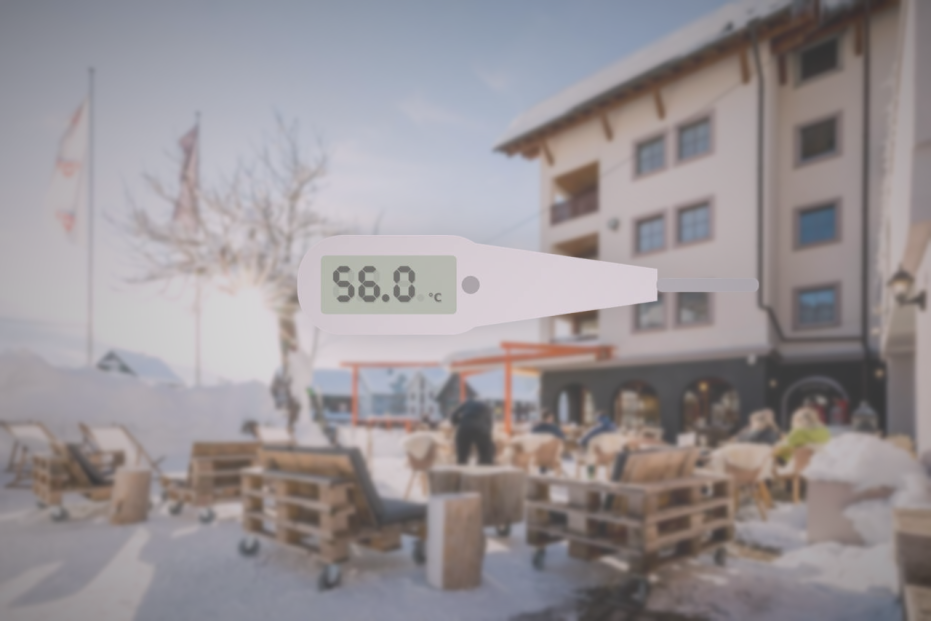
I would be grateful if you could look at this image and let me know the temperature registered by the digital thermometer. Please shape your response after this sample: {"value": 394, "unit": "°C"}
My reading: {"value": 56.0, "unit": "°C"}
